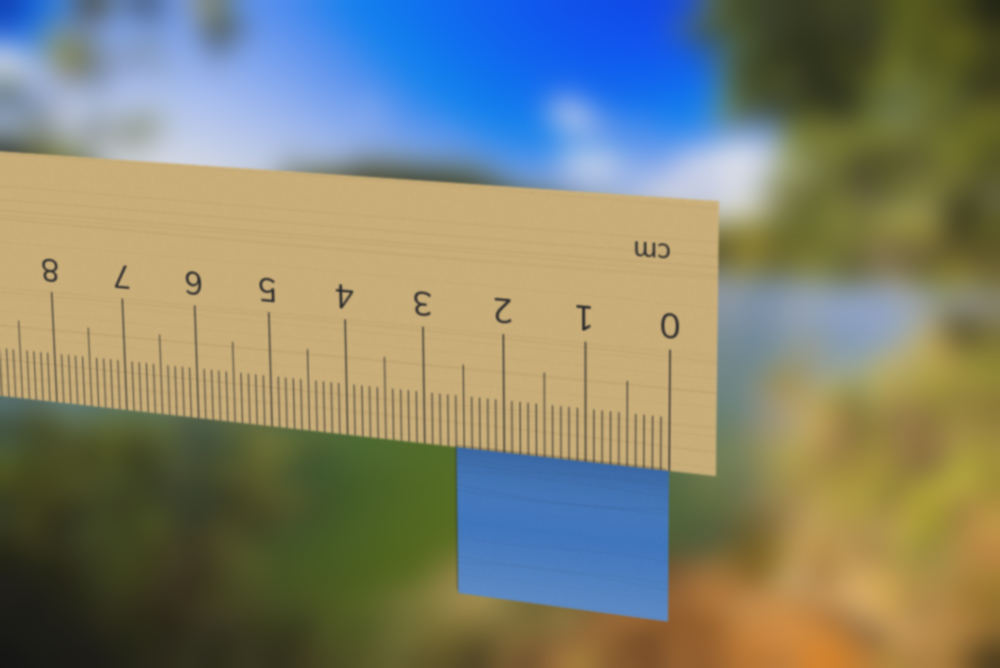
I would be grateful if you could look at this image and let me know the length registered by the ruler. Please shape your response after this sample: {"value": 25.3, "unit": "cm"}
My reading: {"value": 2.6, "unit": "cm"}
